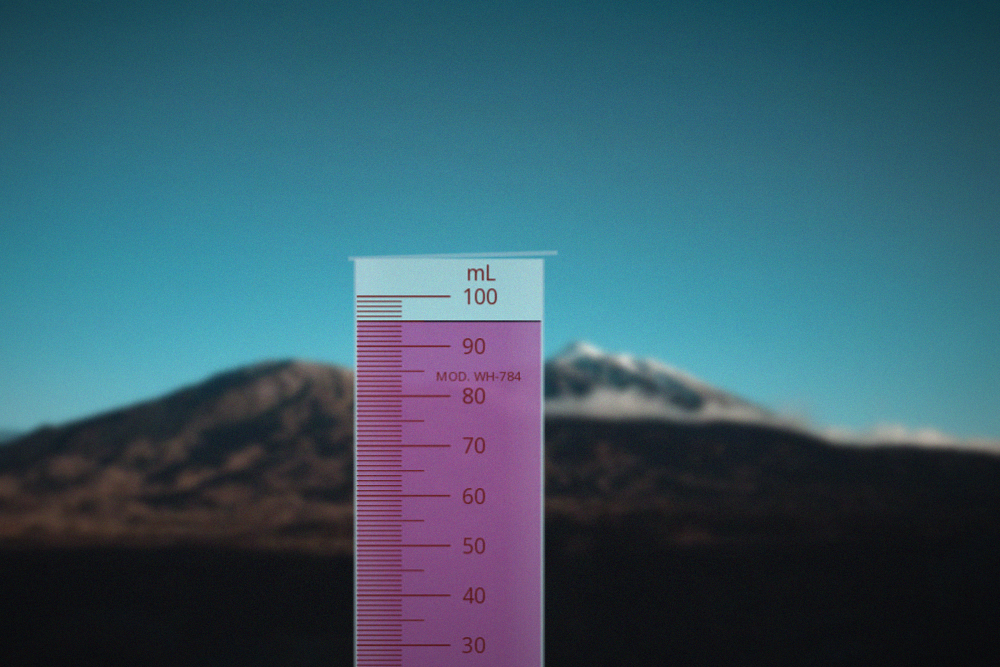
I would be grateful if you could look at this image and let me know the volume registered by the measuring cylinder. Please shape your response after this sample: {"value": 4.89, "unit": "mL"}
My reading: {"value": 95, "unit": "mL"}
